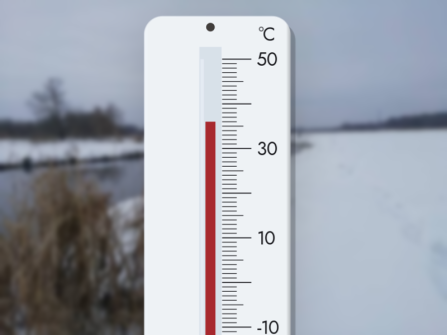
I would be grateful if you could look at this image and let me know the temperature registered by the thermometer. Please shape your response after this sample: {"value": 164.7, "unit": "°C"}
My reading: {"value": 36, "unit": "°C"}
